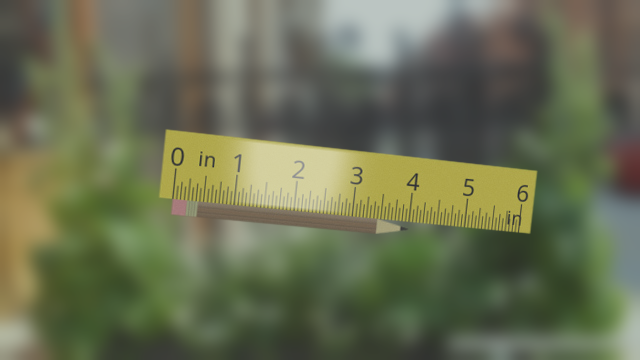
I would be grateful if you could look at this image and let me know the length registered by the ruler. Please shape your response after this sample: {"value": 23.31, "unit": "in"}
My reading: {"value": 4, "unit": "in"}
